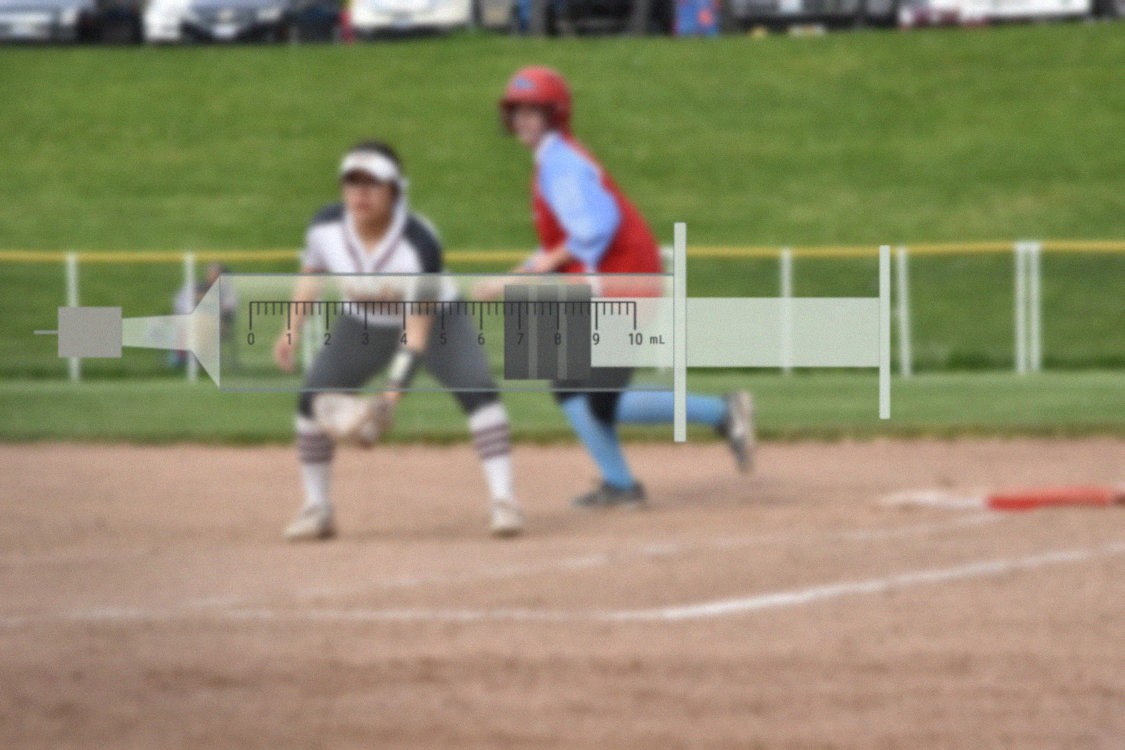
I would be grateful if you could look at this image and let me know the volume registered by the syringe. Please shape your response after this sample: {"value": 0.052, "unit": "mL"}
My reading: {"value": 6.6, "unit": "mL"}
